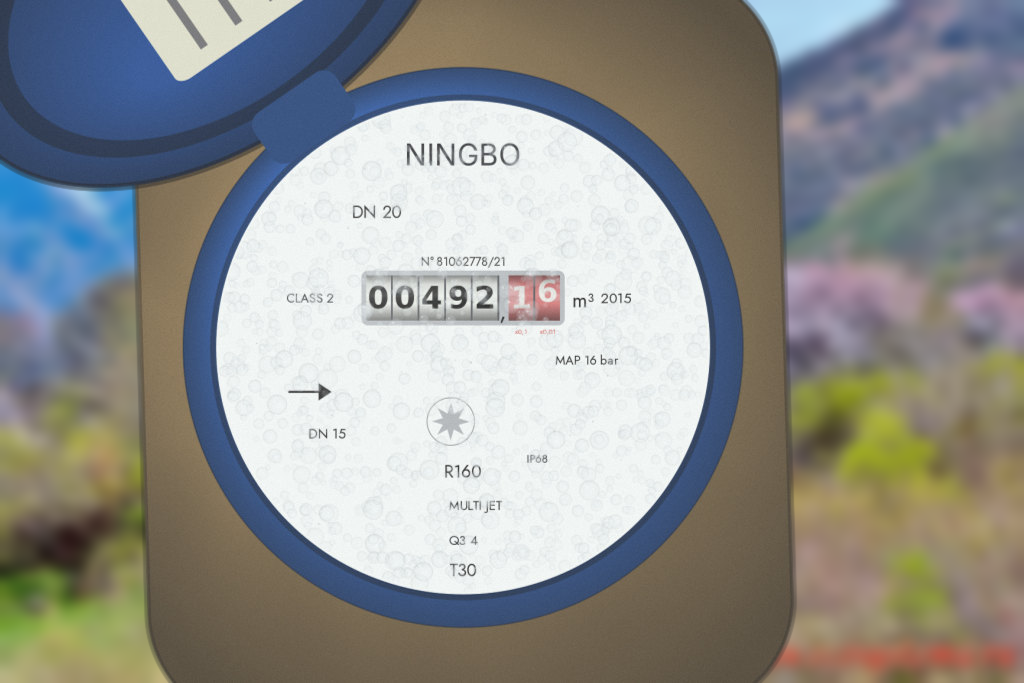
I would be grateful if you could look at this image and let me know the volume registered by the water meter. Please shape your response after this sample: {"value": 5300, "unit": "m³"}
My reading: {"value": 492.16, "unit": "m³"}
